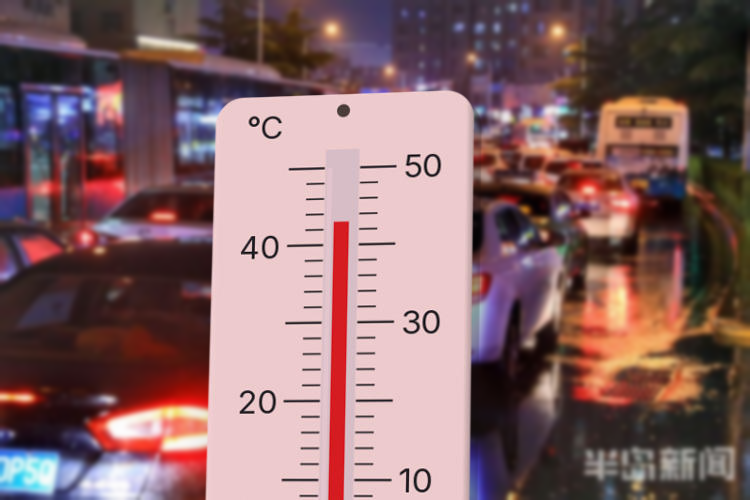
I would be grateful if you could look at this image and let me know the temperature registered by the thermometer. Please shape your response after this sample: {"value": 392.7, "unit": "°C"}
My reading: {"value": 43, "unit": "°C"}
